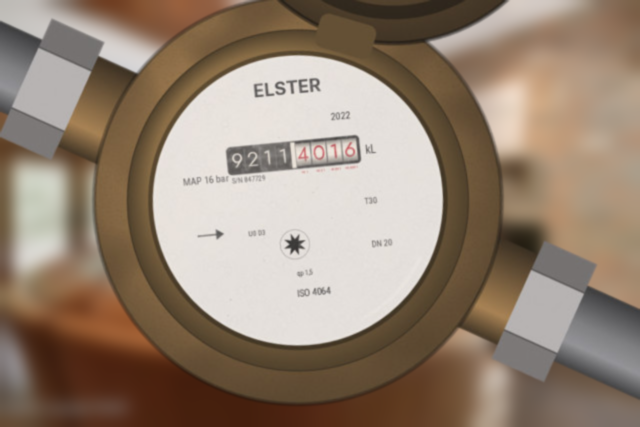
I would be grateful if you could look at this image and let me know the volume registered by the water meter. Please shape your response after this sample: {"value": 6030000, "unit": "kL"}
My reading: {"value": 9211.4016, "unit": "kL"}
